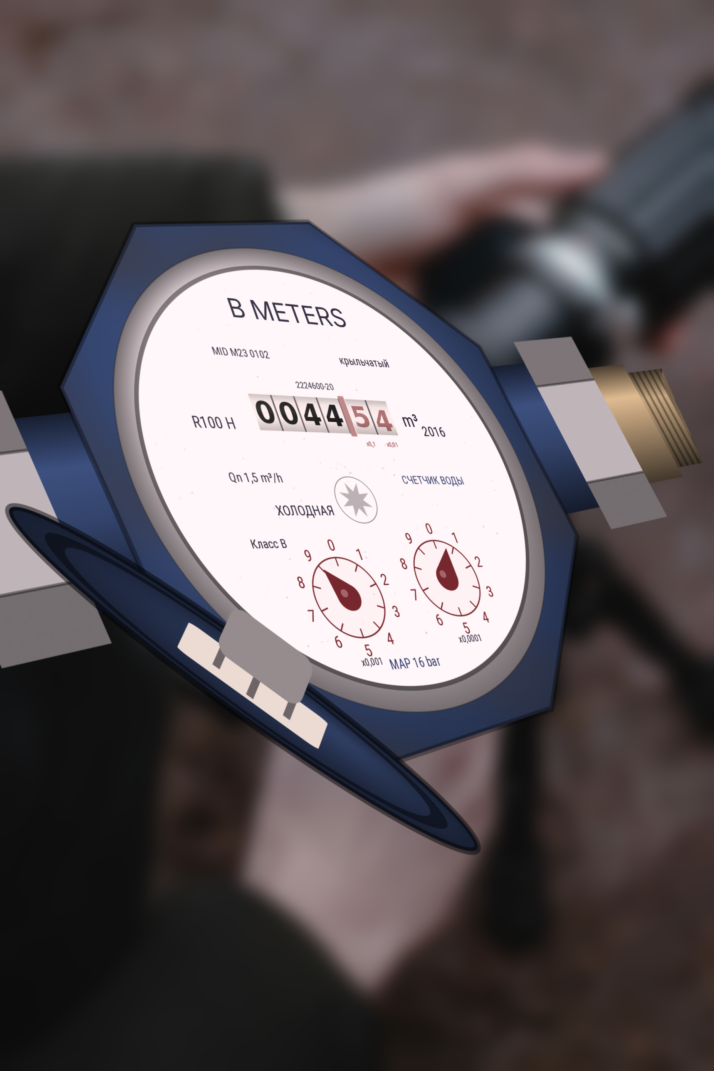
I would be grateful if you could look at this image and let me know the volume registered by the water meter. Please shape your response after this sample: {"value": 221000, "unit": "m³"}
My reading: {"value": 44.5390, "unit": "m³"}
